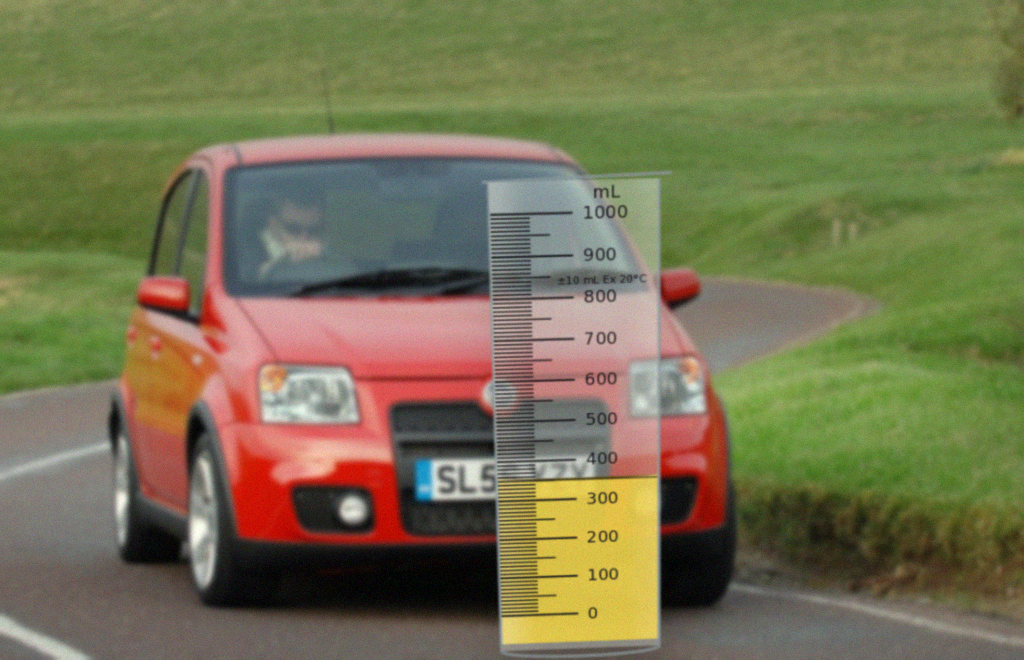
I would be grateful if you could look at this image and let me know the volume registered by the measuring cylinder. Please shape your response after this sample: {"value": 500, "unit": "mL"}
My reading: {"value": 350, "unit": "mL"}
